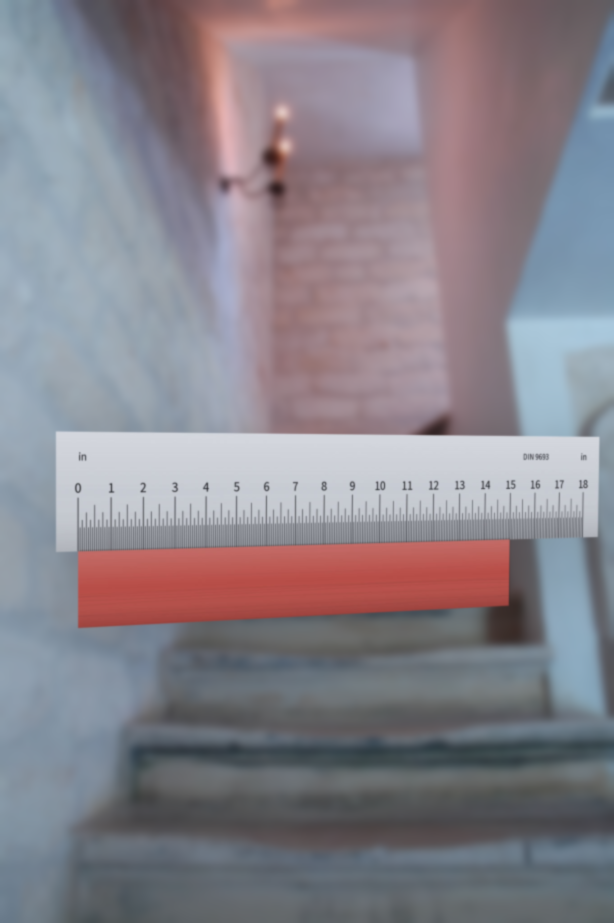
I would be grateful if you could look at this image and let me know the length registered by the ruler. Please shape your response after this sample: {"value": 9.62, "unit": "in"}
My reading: {"value": 15, "unit": "in"}
